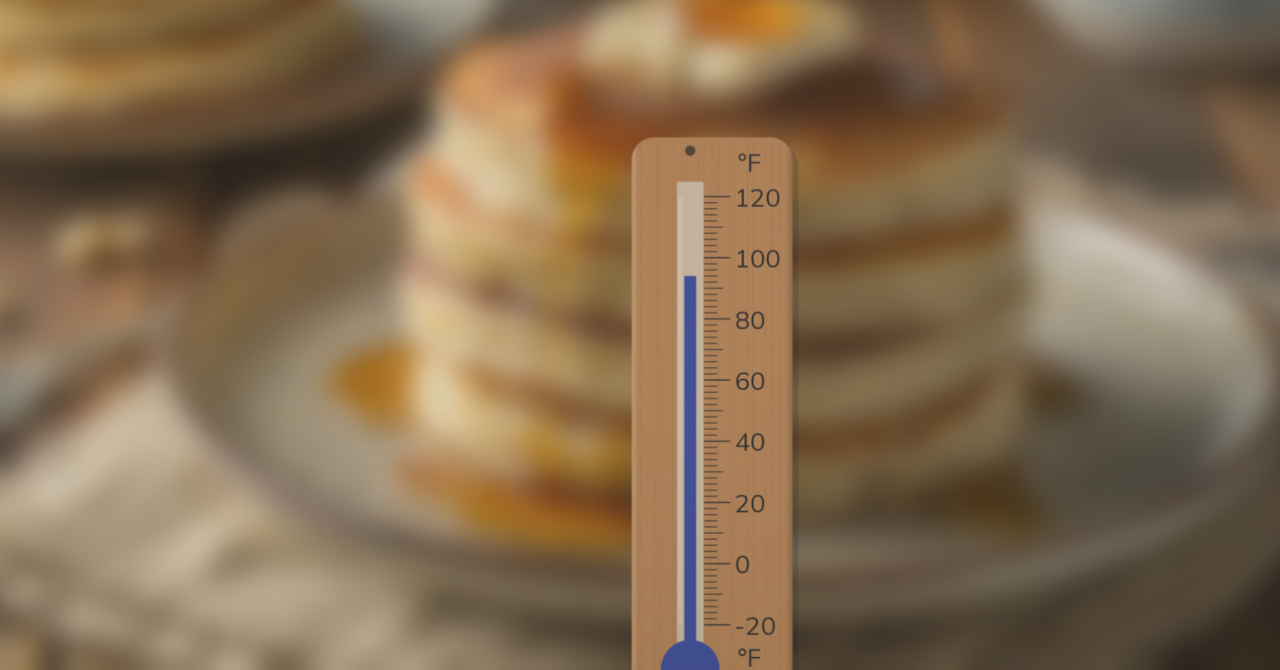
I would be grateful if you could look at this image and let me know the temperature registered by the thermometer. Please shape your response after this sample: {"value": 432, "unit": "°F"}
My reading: {"value": 94, "unit": "°F"}
